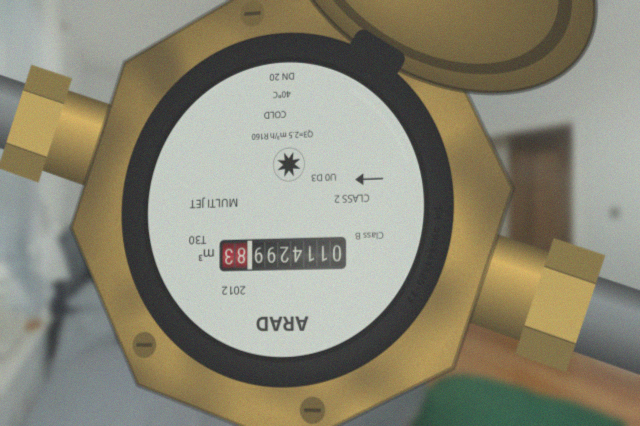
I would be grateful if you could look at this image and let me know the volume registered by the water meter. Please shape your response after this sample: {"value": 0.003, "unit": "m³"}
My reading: {"value": 114299.83, "unit": "m³"}
